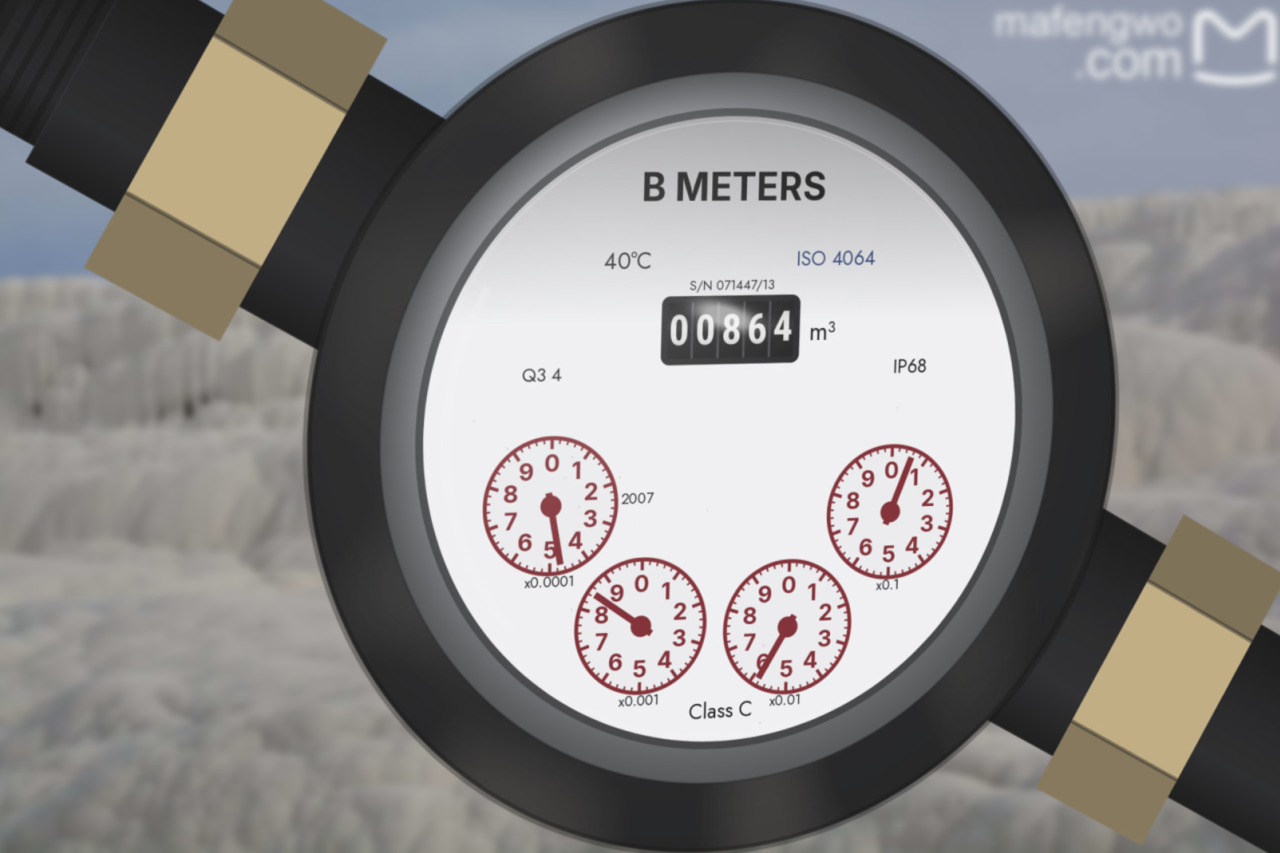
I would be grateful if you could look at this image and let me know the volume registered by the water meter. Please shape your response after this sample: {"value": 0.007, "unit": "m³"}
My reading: {"value": 864.0584, "unit": "m³"}
